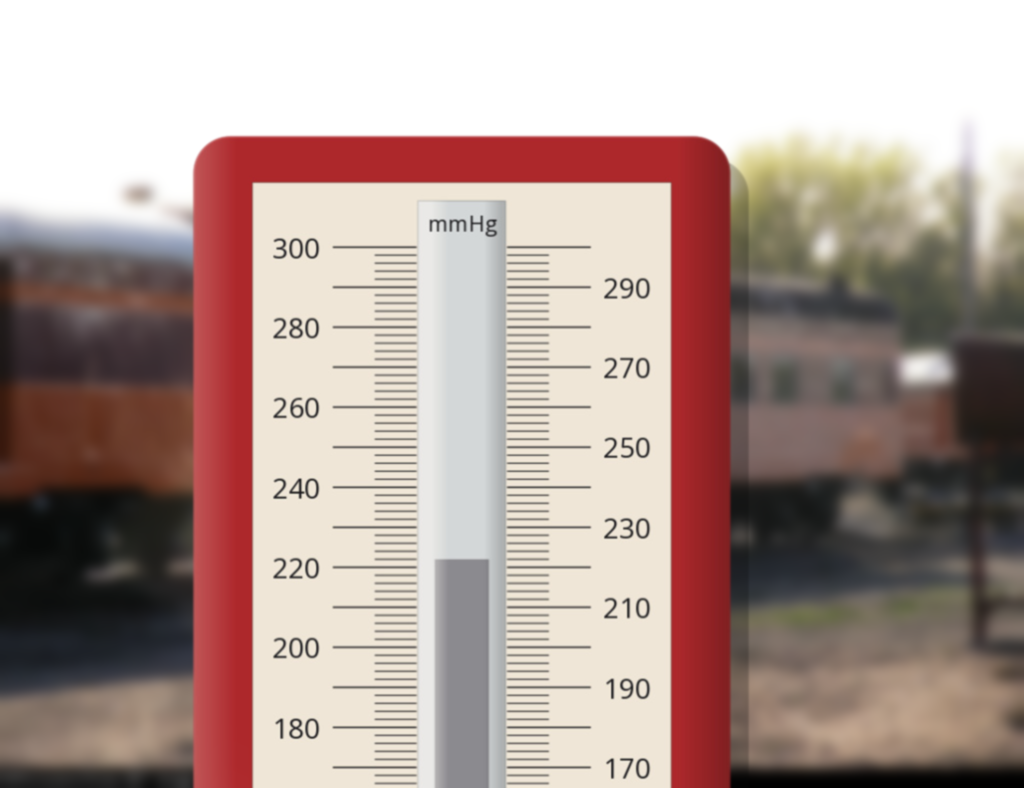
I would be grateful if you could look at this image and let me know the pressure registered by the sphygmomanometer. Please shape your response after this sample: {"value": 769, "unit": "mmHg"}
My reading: {"value": 222, "unit": "mmHg"}
